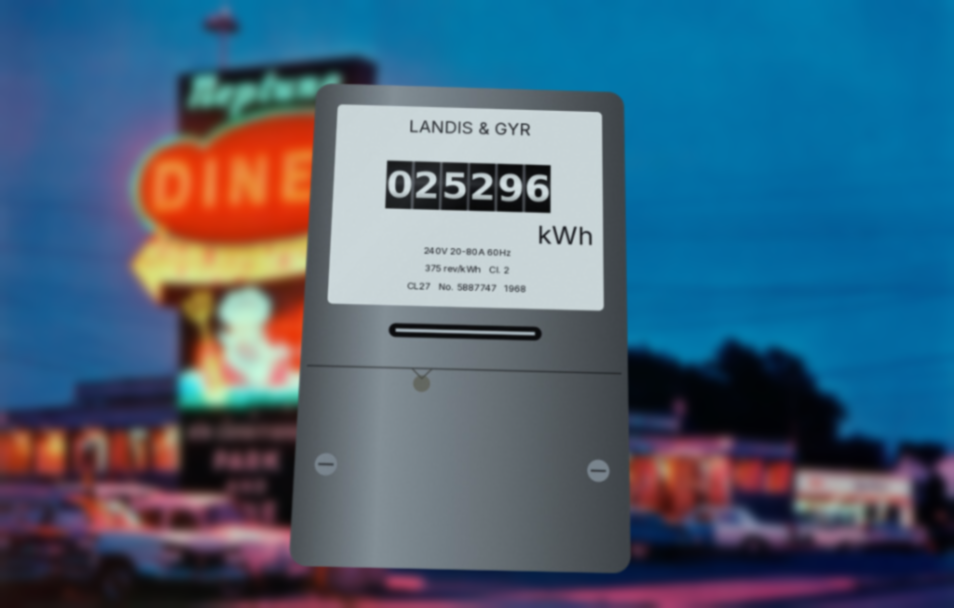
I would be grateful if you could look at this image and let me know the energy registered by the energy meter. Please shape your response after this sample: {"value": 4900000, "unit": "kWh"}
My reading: {"value": 25296, "unit": "kWh"}
